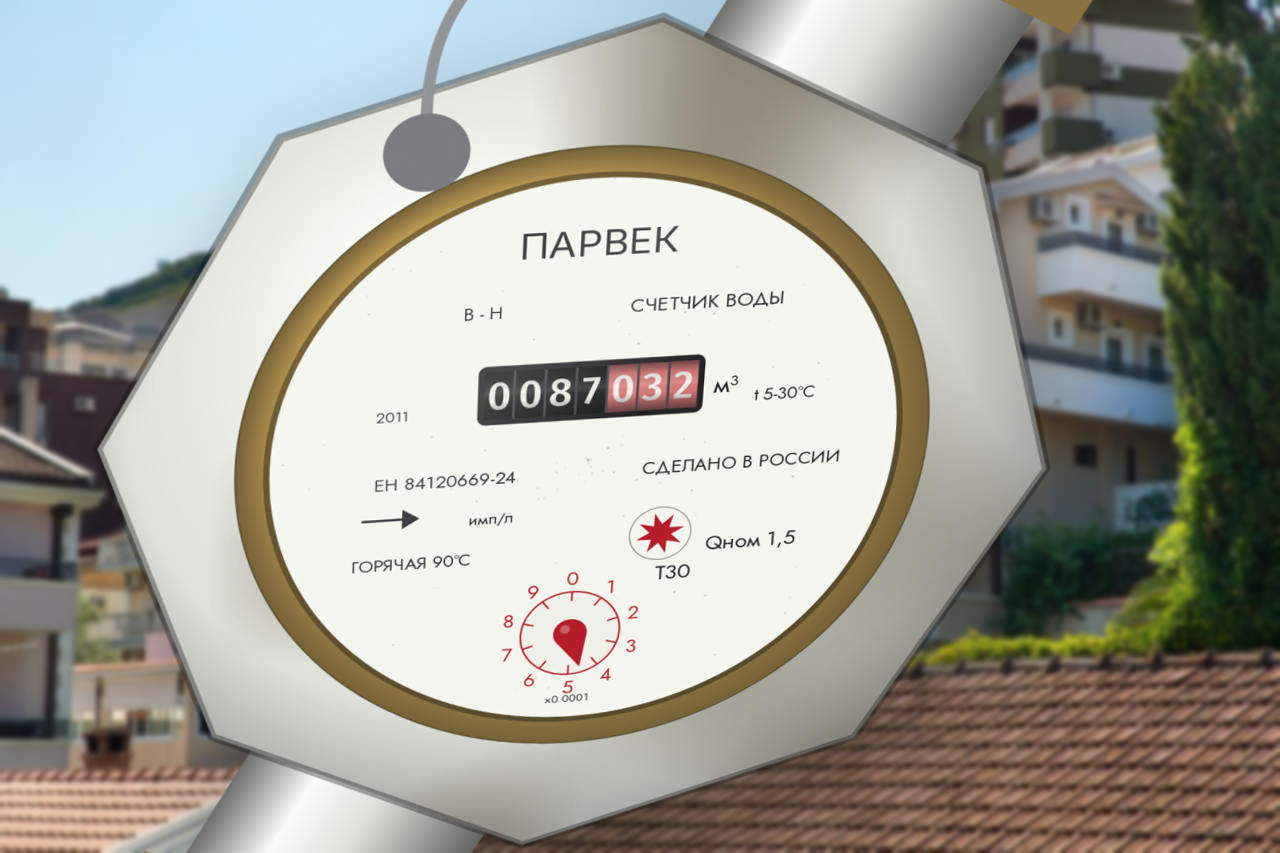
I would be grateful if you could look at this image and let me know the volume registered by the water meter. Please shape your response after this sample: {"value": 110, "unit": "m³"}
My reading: {"value": 87.0324, "unit": "m³"}
